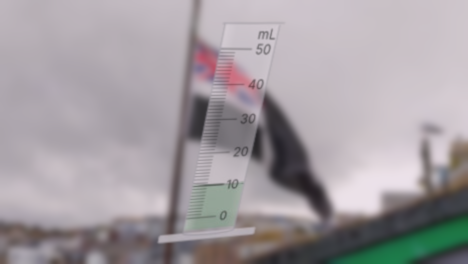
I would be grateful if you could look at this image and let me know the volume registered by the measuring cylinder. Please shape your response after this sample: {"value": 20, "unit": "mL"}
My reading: {"value": 10, "unit": "mL"}
